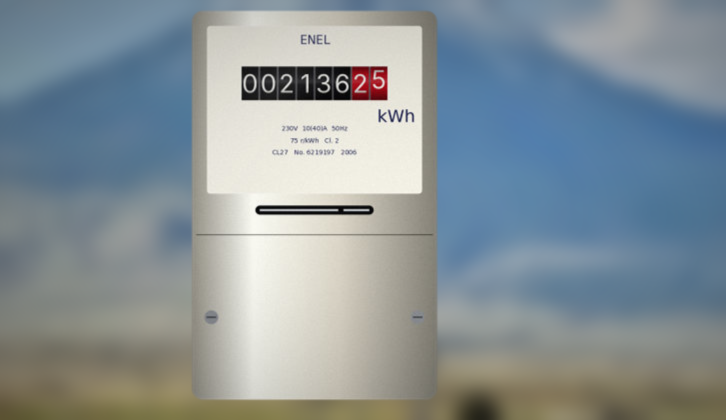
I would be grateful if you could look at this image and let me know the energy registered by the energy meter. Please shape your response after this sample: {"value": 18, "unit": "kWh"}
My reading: {"value": 2136.25, "unit": "kWh"}
